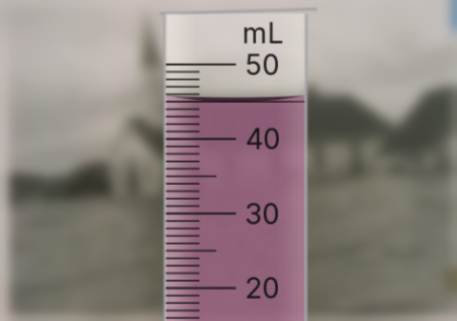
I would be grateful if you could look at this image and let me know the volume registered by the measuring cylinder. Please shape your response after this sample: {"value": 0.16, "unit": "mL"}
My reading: {"value": 45, "unit": "mL"}
